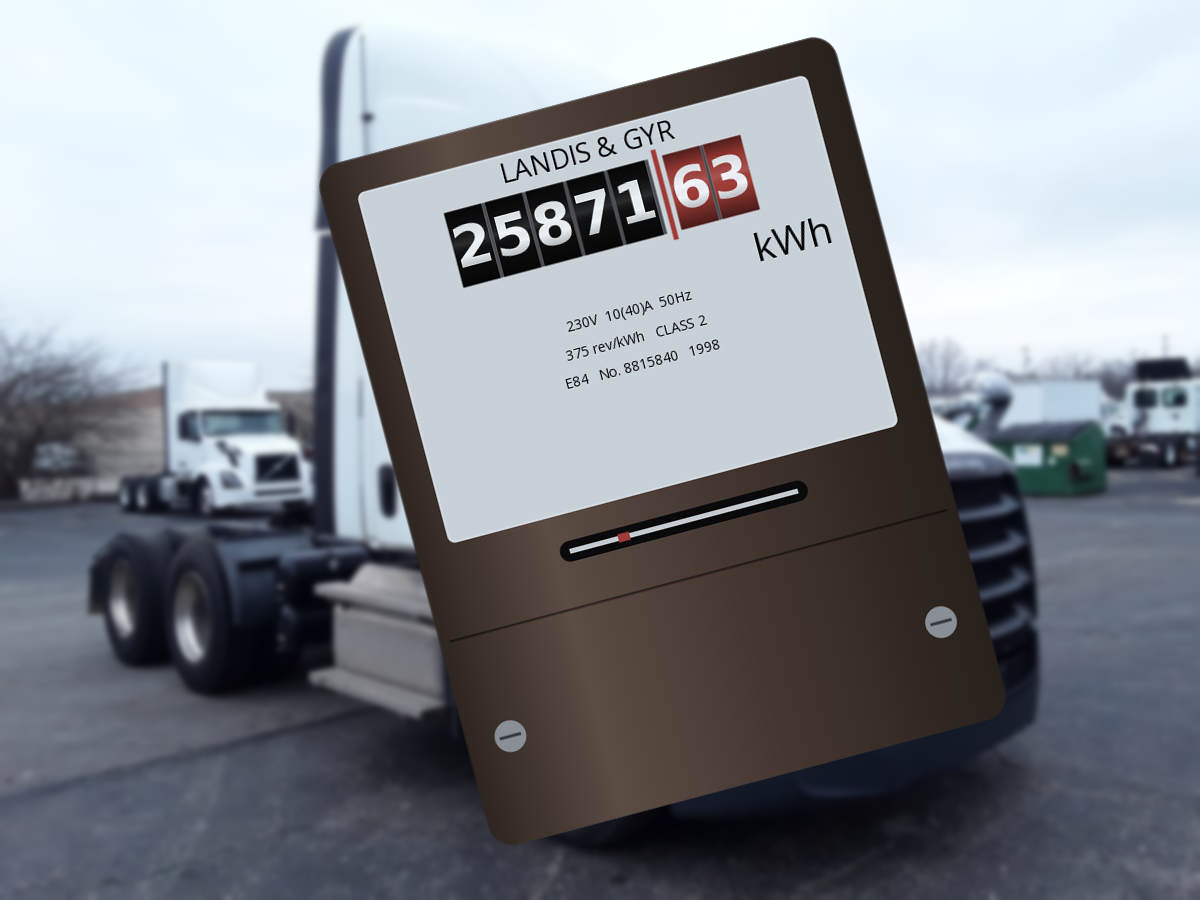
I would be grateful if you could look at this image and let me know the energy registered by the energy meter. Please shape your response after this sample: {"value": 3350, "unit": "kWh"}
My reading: {"value": 25871.63, "unit": "kWh"}
